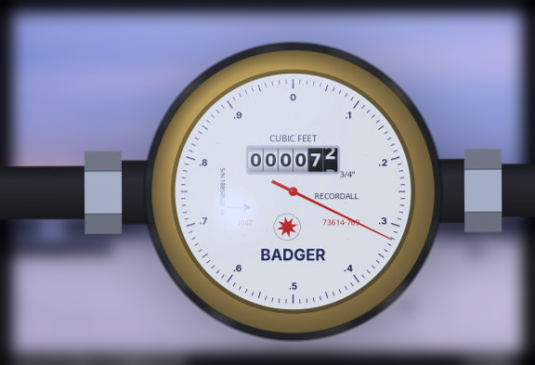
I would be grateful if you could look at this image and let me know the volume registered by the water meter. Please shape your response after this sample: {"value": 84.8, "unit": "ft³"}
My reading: {"value": 72.32, "unit": "ft³"}
